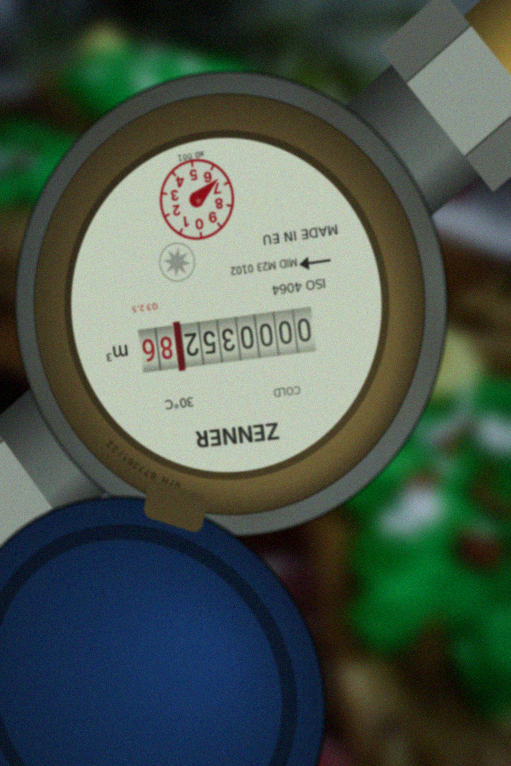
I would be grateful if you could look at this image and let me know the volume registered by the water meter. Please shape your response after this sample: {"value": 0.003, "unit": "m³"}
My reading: {"value": 352.866, "unit": "m³"}
